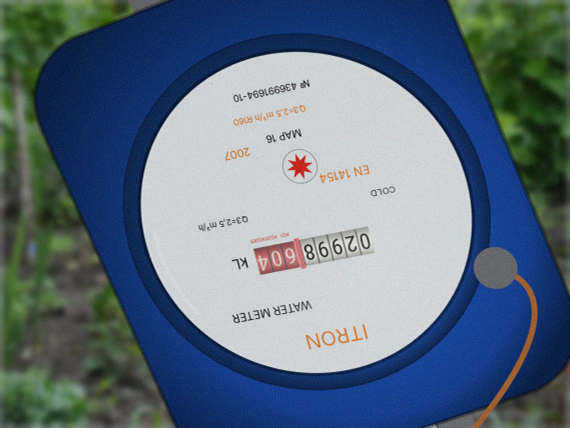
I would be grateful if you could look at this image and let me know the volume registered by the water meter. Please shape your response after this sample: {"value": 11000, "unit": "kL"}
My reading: {"value": 2998.604, "unit": "kL"}
